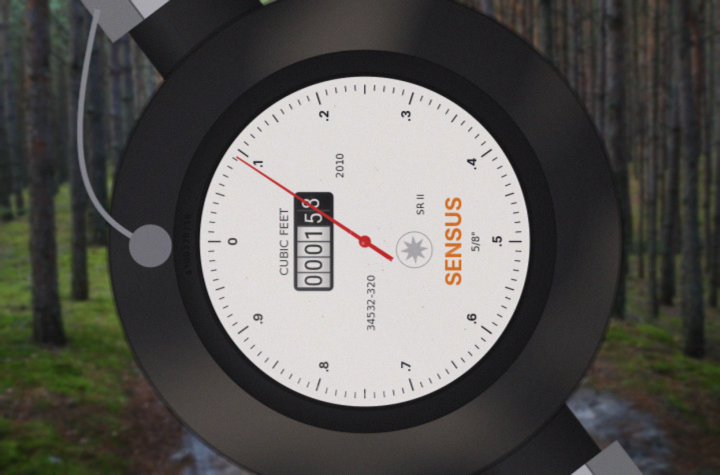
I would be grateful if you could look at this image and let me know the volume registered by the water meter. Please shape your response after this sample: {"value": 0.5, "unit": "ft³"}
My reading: {"value": 158.09, "unit": "ft³"}
